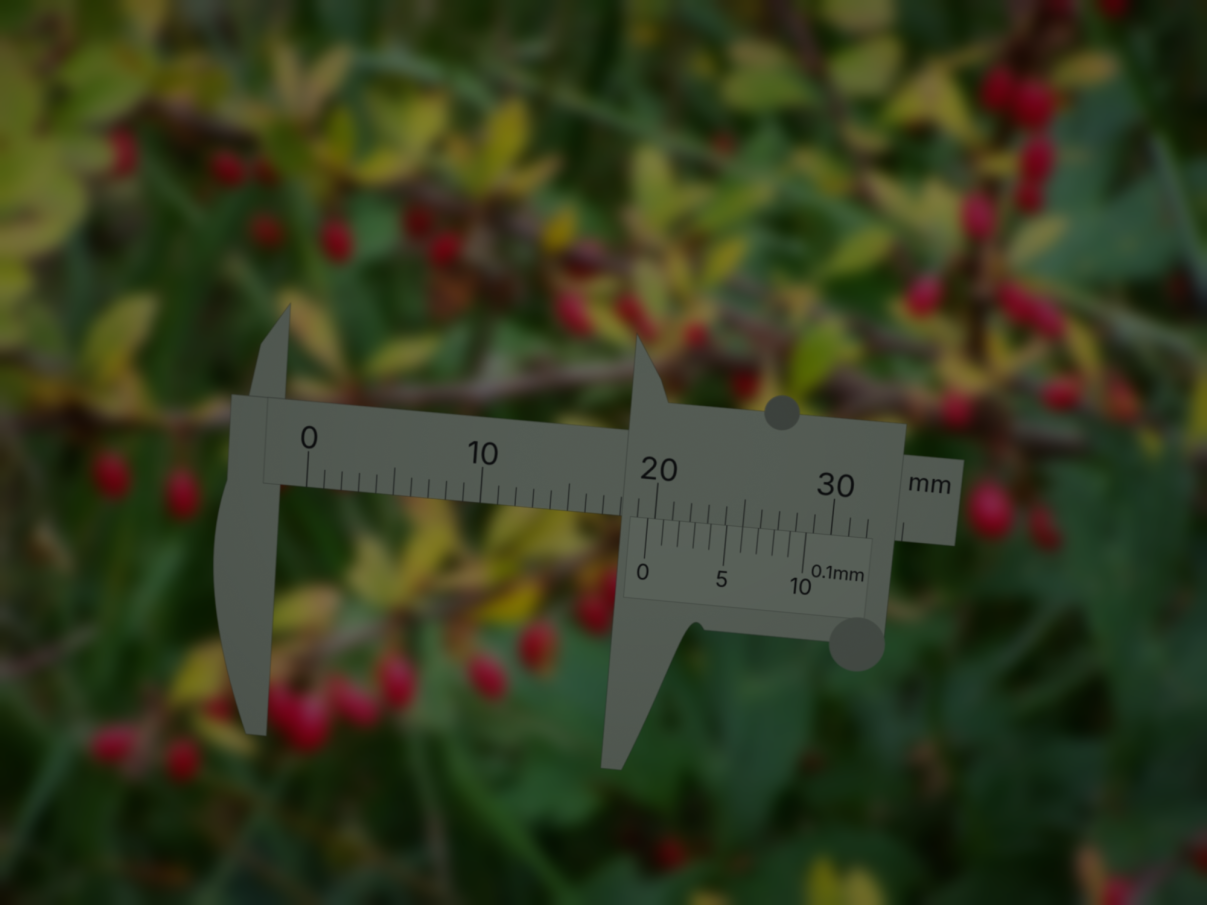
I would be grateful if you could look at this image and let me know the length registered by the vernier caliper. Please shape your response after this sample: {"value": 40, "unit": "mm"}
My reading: {"value": 19.6, "unit": "mm"}
